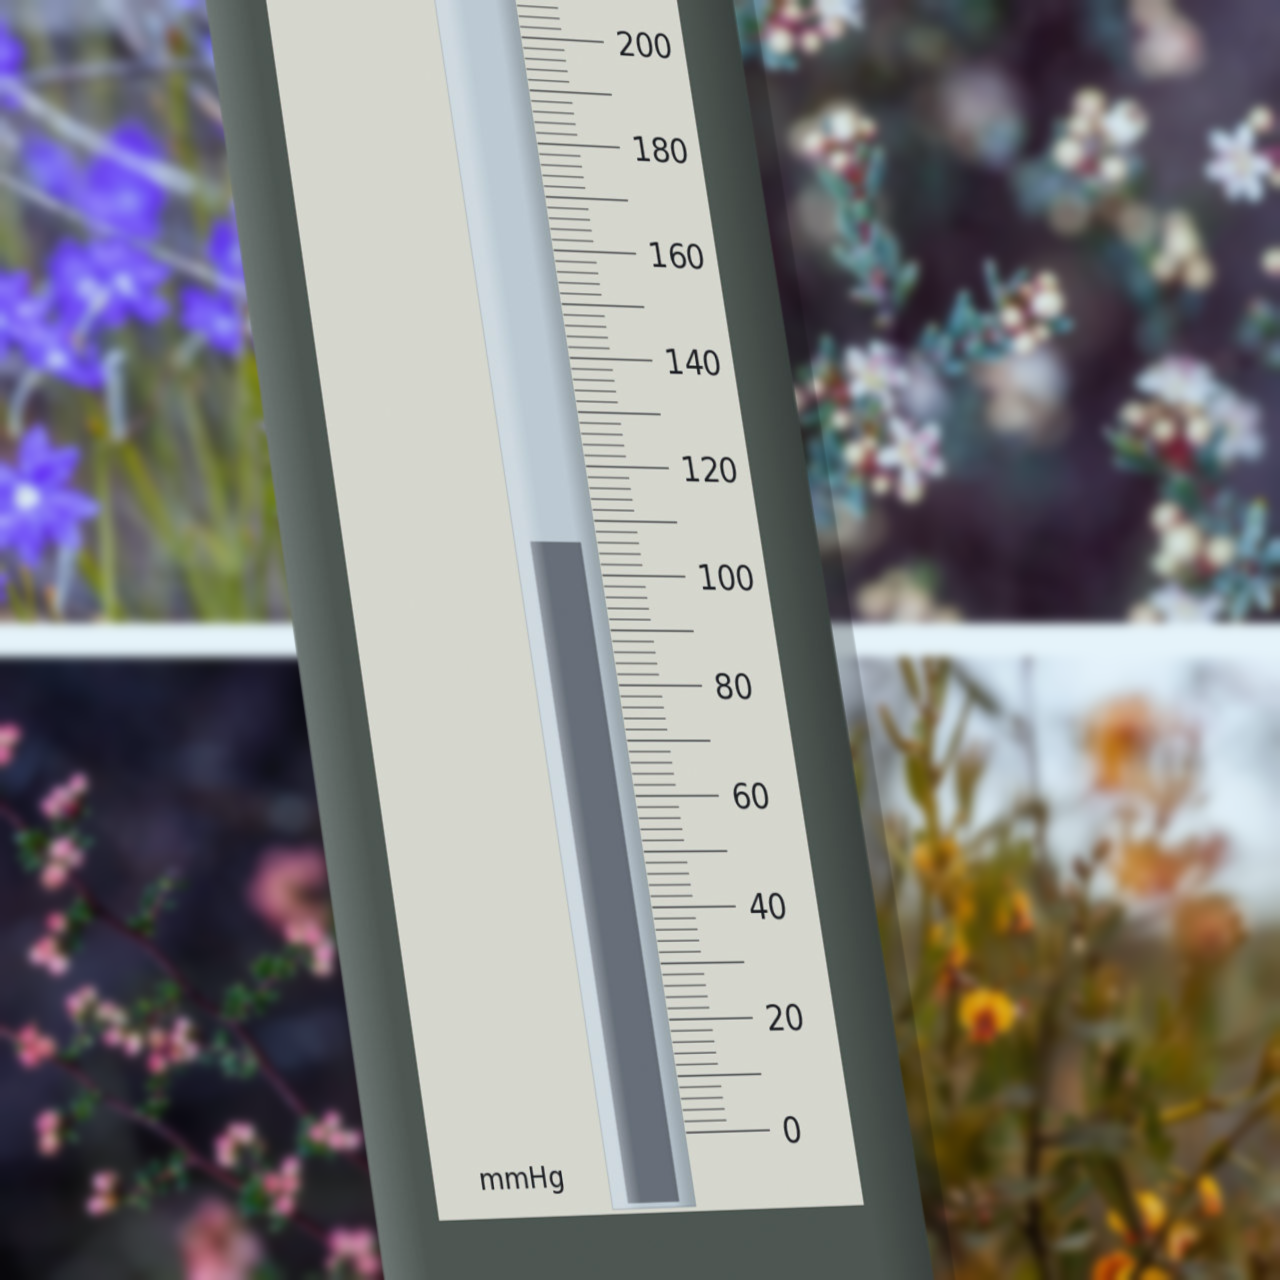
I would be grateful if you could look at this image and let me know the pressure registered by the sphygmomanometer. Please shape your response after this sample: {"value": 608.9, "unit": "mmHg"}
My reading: {"value": 106, "unit": "mmHg"}
